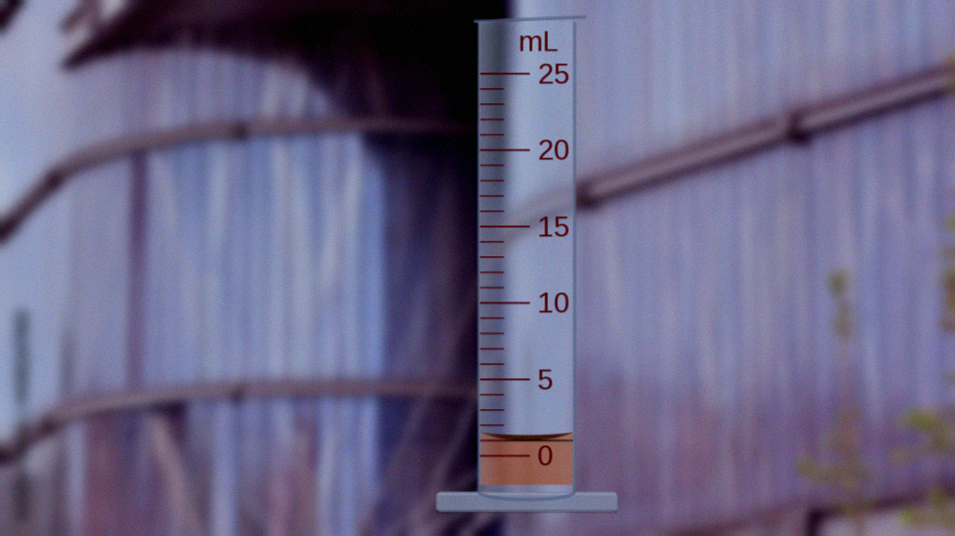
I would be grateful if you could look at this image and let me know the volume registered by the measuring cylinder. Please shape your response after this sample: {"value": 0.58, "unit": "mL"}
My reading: {"value": 1, "unit": "mL"}
